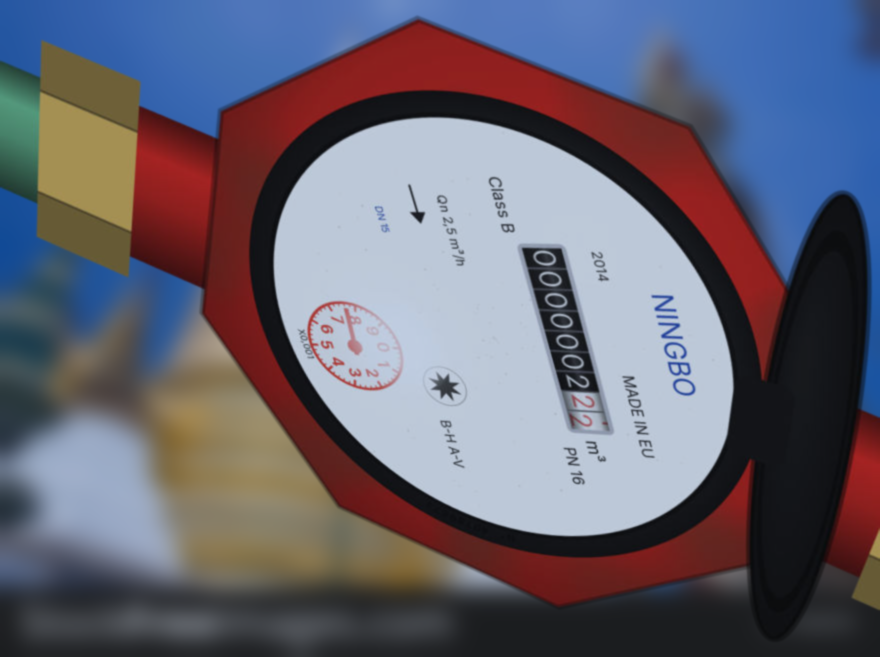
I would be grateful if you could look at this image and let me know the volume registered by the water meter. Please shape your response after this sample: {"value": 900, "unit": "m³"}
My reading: {"value": 2.217, "unit": "m³"}
